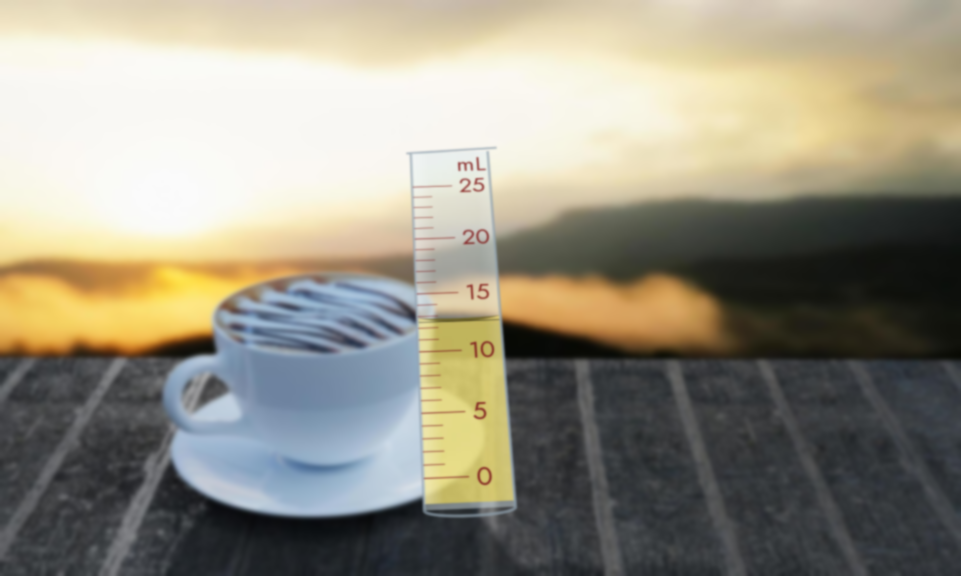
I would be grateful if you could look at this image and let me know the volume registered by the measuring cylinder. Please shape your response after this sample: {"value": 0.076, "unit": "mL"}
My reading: {"value": 12.5, "unit": "mL"}
